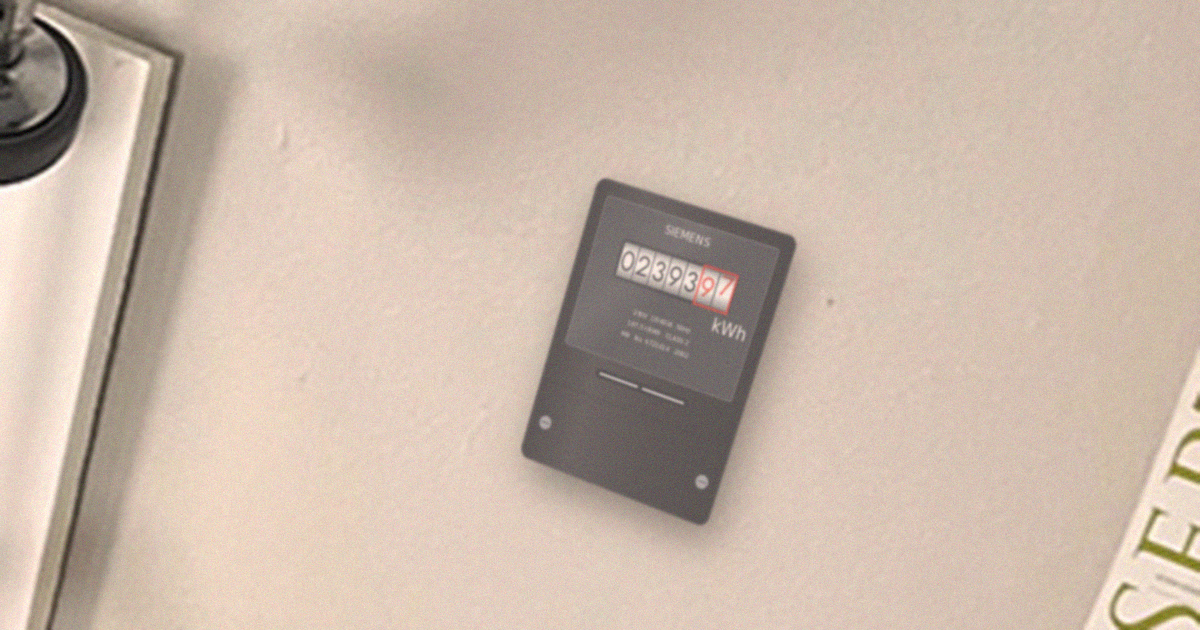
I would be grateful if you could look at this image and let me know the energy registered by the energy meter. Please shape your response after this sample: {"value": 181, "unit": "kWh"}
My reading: {"value": 2393.97, "unit": "kWh"}
